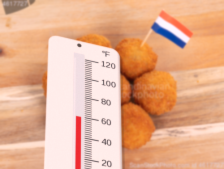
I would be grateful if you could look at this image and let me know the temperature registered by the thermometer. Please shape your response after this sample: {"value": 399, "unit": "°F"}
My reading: {"value": 60, "unit": "°F"}
